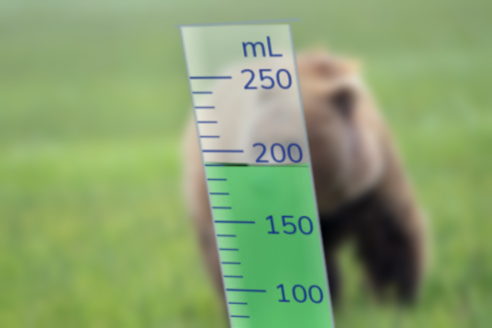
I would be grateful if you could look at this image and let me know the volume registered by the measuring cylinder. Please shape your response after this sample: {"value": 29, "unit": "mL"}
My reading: {"value": 190, "unit": "mL"}
